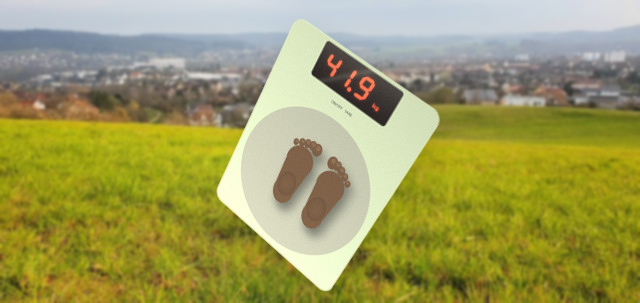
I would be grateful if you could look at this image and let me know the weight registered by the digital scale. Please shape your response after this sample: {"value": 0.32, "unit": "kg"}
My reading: {"value": 41.9, "unit": "kg"}
